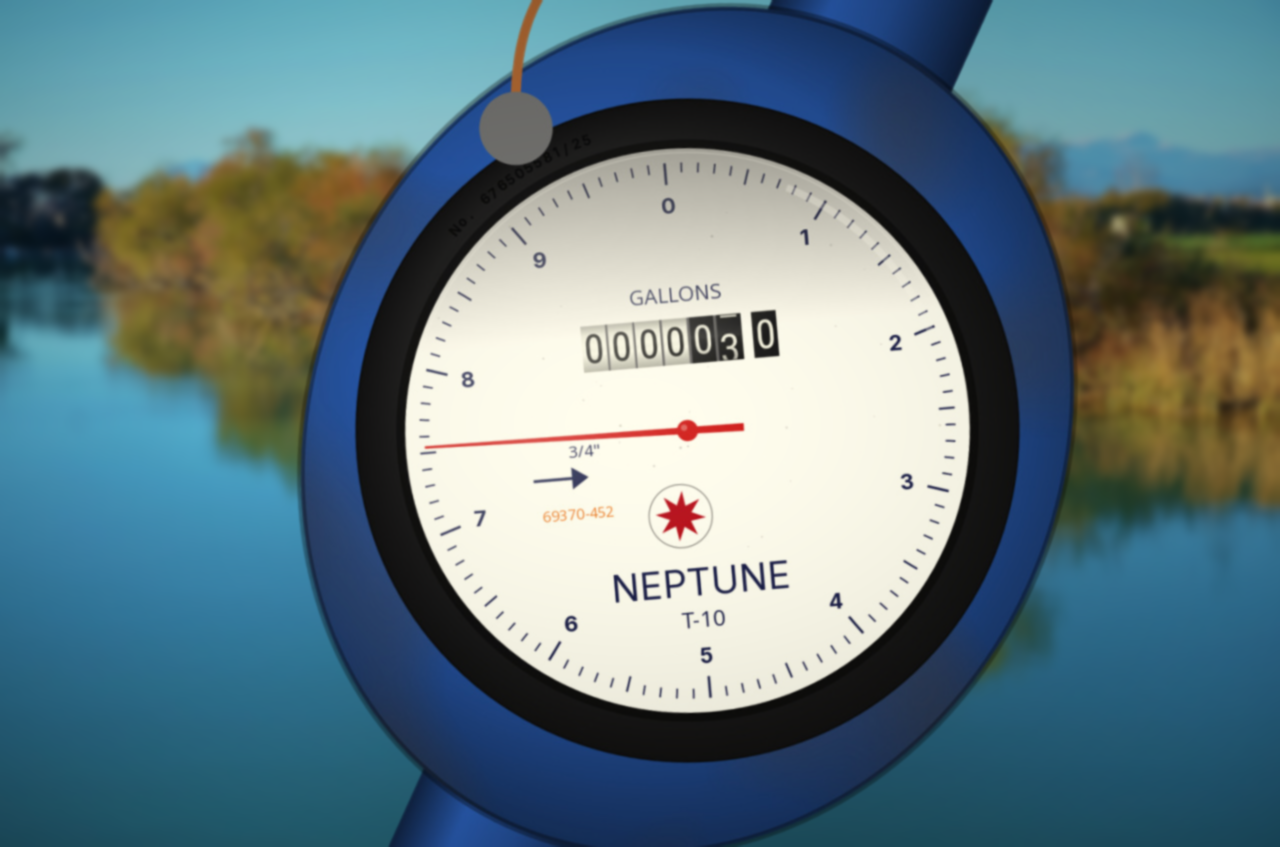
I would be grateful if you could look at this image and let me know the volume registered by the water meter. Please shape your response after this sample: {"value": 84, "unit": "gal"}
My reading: {"value": 27.5, "unit": "gal"}
